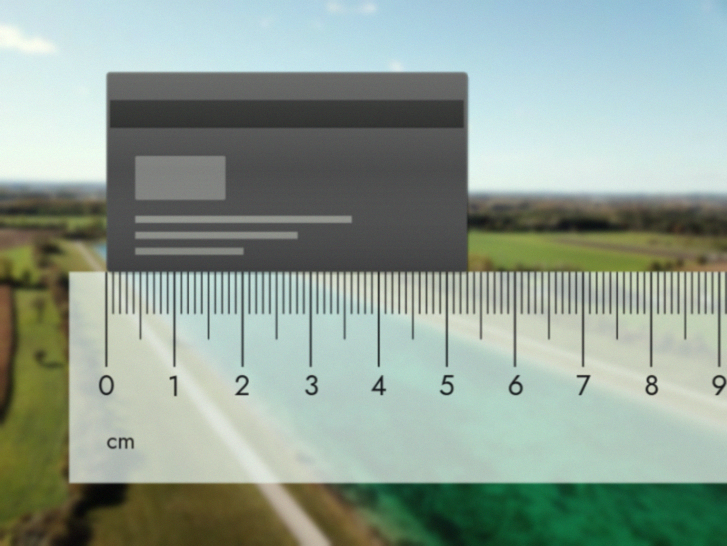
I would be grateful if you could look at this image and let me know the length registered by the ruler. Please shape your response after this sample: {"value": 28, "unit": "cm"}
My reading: {"value": 5.3, "unit": "cm"}
